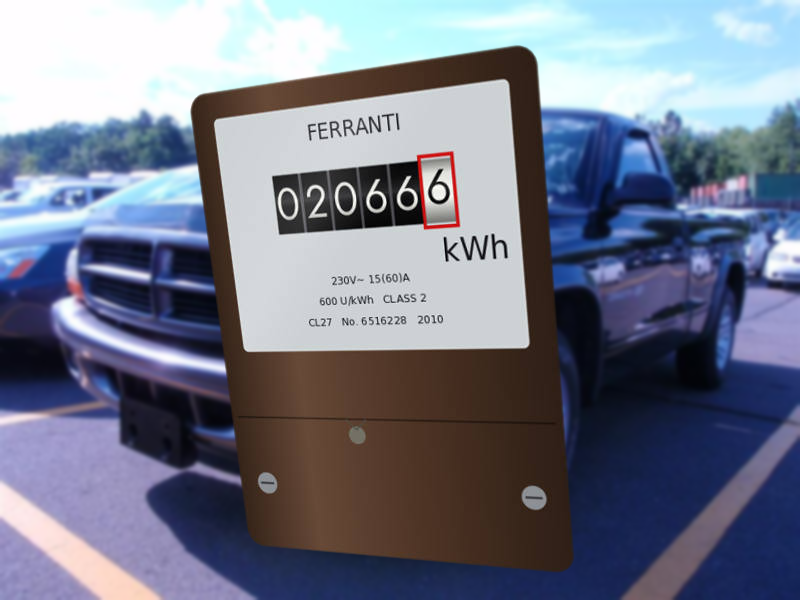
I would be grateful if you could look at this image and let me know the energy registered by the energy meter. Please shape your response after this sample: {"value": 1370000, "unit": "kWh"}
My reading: {"value": 2066.6, "unit": "kWh"}
